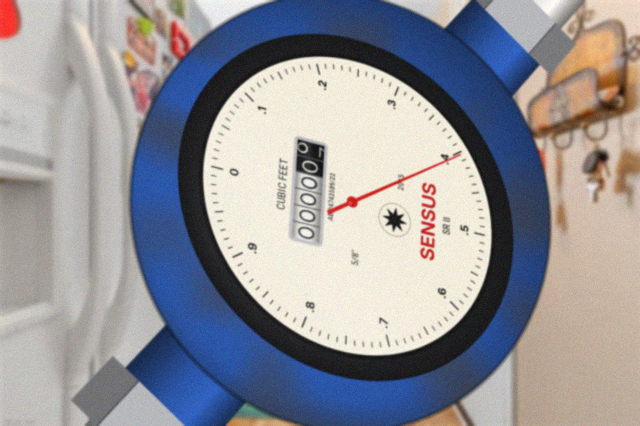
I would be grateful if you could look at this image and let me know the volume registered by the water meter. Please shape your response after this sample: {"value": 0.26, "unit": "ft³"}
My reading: {"value": 6.40, "unit": "ft³"}
